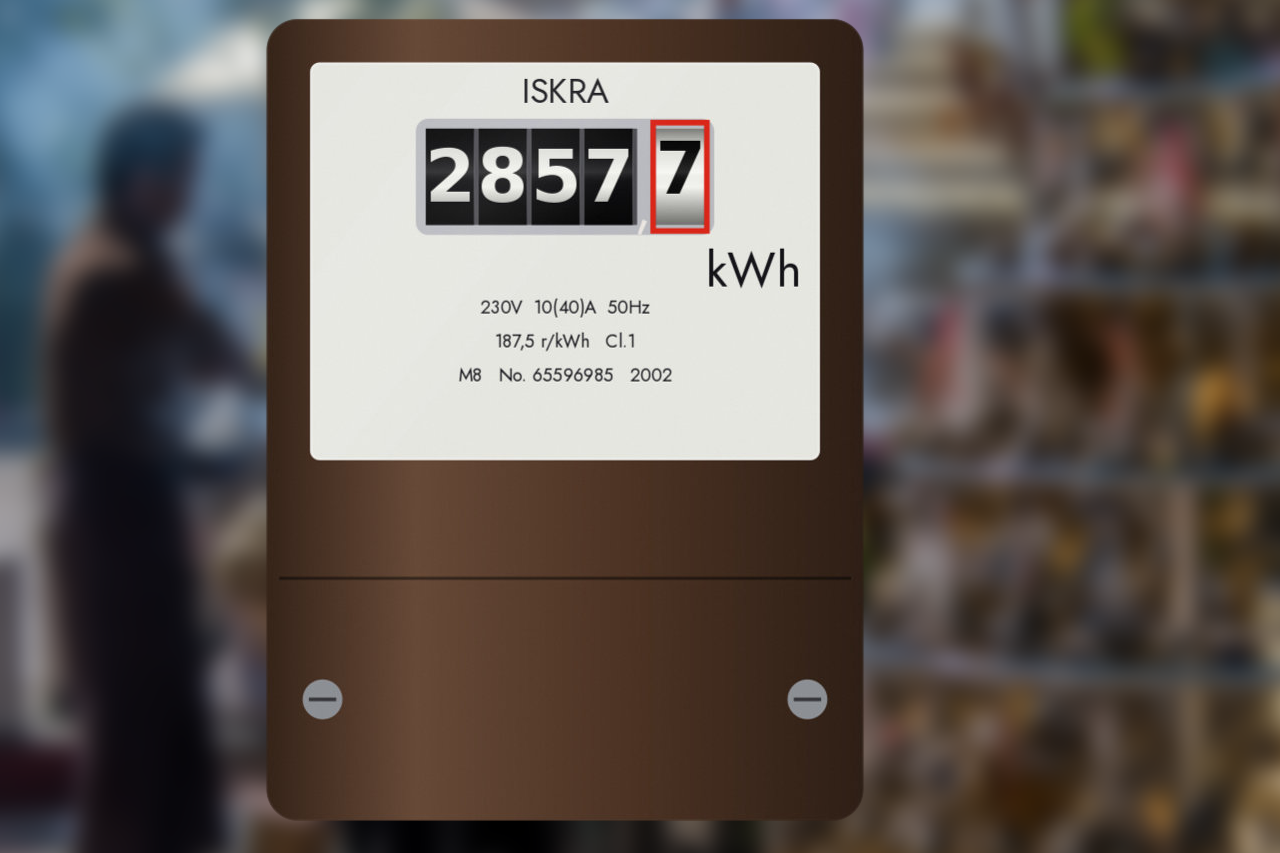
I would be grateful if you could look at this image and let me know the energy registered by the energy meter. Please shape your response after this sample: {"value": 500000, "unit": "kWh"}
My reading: {"value": 2857.7, "unit": "kWh"}
